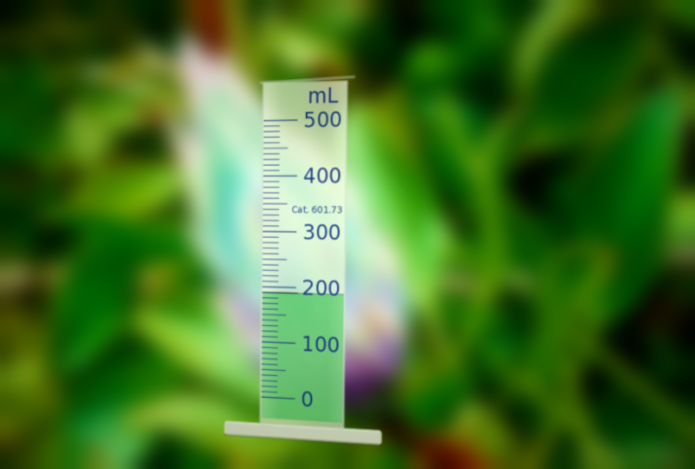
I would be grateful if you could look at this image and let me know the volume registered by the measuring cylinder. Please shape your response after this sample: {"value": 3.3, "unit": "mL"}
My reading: {"value": 190, "unit": "mL"}
